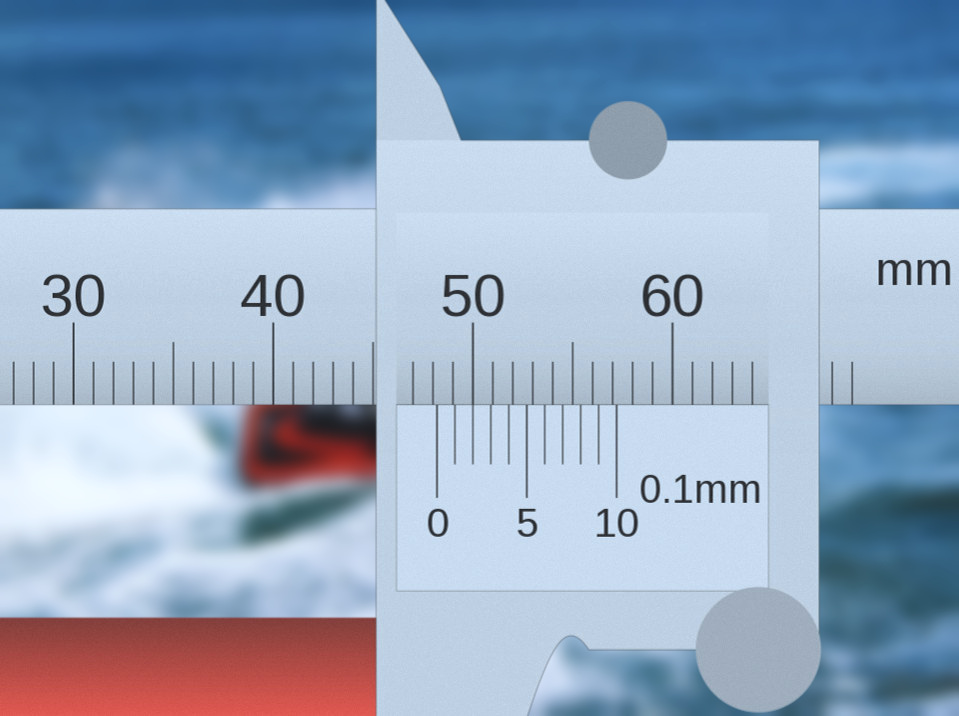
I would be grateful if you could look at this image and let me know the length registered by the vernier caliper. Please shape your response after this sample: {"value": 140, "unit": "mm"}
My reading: {"value": 48.2, "unit": "mm"}
